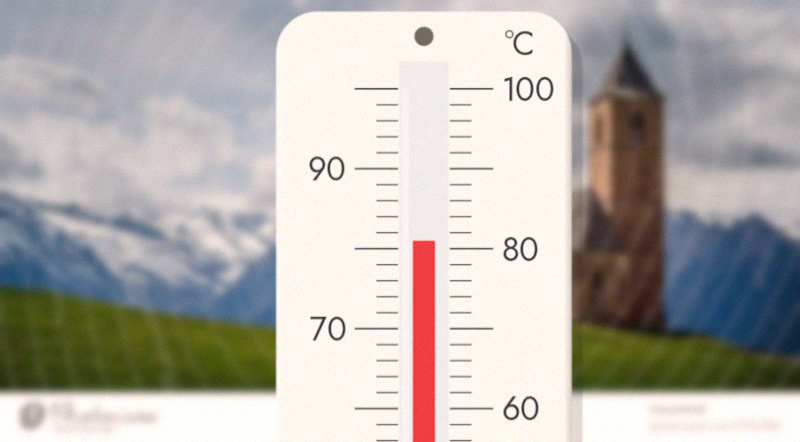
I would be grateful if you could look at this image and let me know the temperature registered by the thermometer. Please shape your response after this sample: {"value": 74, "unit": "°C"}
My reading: {"value": 81, "unit": "°C"}
